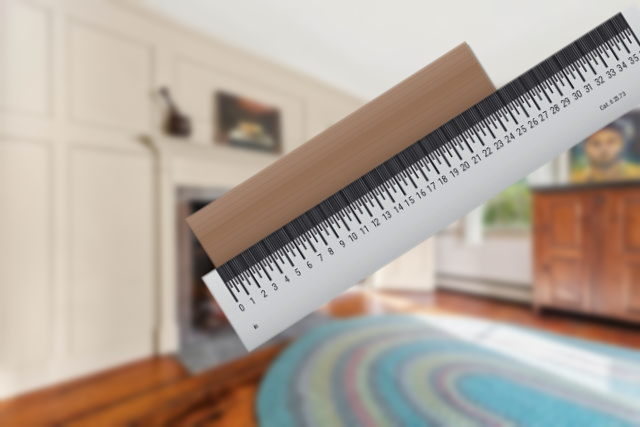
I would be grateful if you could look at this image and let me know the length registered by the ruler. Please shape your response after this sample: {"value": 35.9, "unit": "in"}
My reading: {"value": 25, "unit": "in"}
